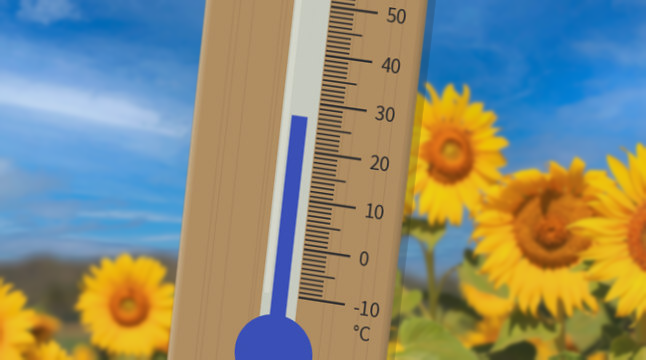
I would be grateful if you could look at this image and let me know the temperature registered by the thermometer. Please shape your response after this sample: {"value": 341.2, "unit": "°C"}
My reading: {"value": 27, "unit": "°C"}
